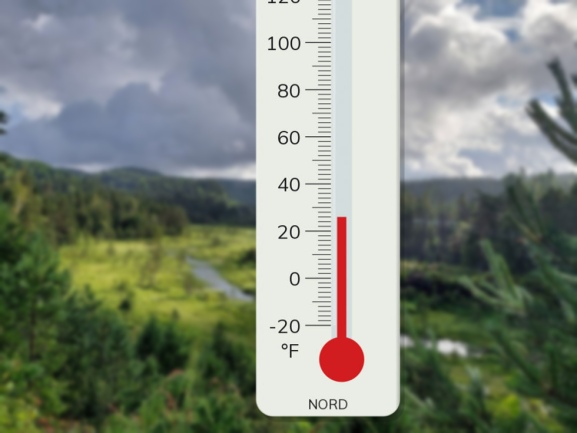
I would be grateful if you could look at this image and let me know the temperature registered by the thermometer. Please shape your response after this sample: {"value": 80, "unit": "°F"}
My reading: {"value": 26, "unit": "°F"}
